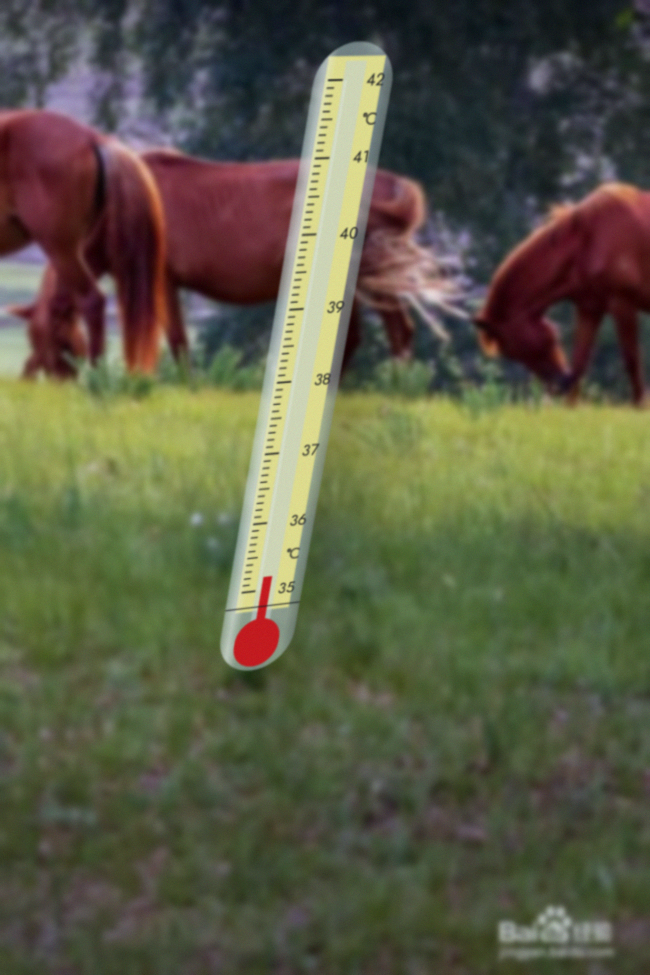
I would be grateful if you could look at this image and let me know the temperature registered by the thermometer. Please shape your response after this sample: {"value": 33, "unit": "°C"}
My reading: {"value": 35.2, "unit": "°C"}
